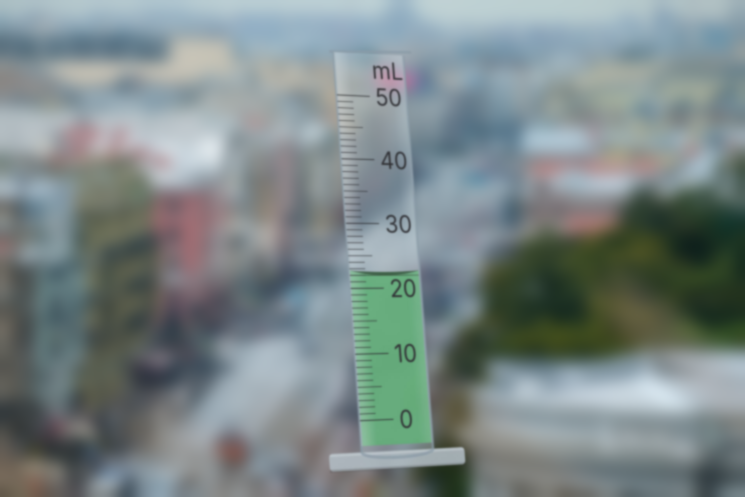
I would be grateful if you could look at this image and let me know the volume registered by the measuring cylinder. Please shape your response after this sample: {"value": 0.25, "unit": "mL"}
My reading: {"value": 22, "unit": "mL"}
